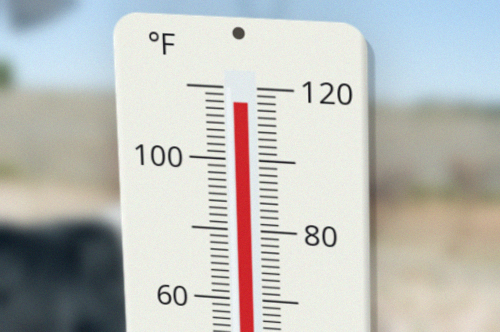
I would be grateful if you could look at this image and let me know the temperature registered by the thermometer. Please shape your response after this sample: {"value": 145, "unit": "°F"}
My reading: {"value": 116, "unit": "°F"}
